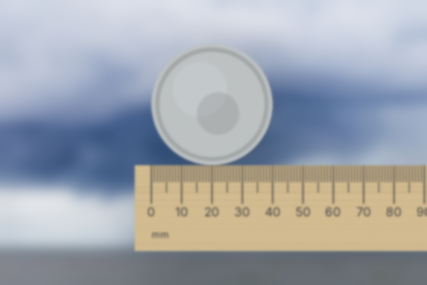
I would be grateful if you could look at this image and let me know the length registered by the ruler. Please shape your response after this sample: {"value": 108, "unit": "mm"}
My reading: {"value": 40, "unit": "mm"}
